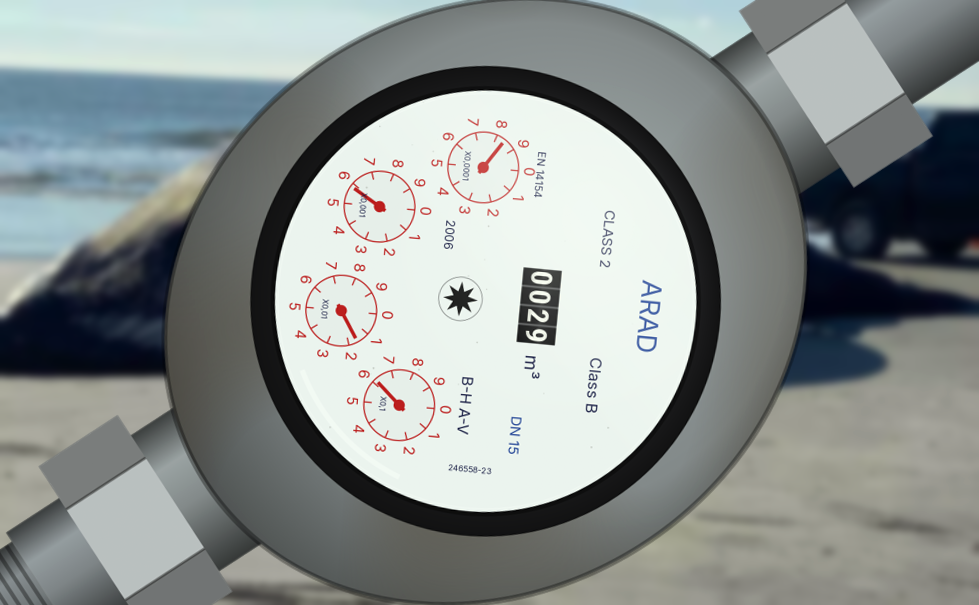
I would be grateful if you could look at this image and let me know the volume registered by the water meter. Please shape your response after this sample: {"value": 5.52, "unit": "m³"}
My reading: {"value": 29.6158, "unit": "m³"}
